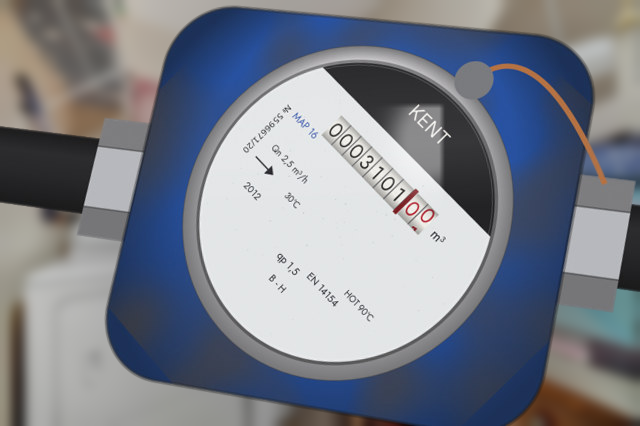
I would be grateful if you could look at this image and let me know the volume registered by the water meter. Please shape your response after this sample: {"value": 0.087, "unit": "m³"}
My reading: {"value": 3101.00, "unit": "m³"}
